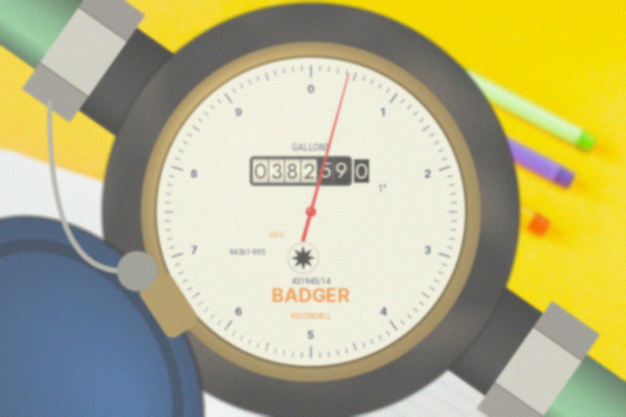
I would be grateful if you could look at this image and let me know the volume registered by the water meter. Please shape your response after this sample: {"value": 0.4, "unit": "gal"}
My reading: {"value": 382590.4, "unit": "gal"}
